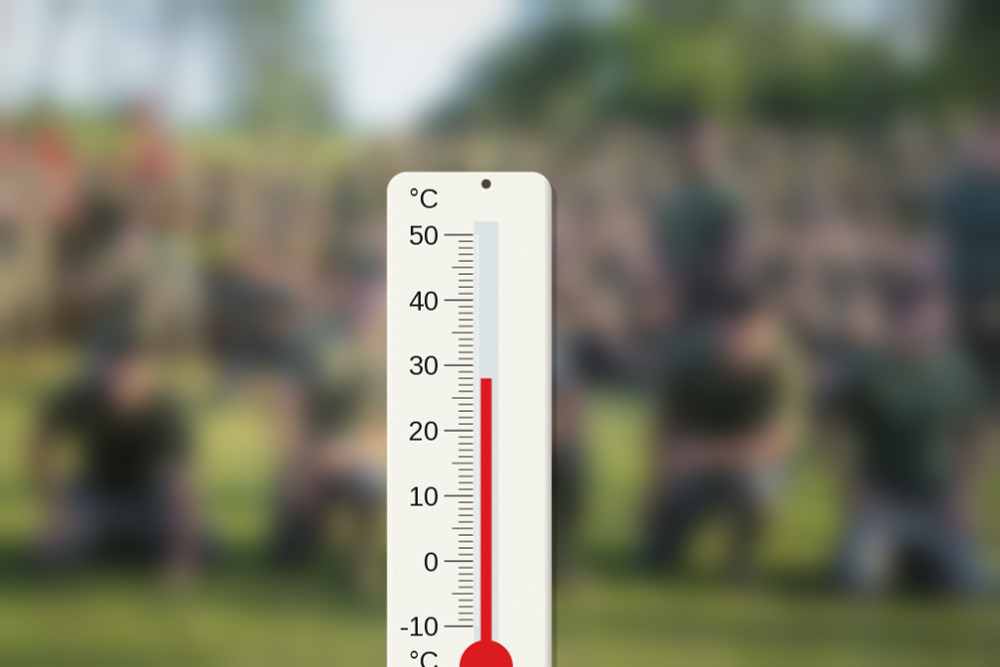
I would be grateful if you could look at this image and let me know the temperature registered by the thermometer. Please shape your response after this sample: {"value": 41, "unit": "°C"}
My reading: {"value": 28, "unit": "°C"}
